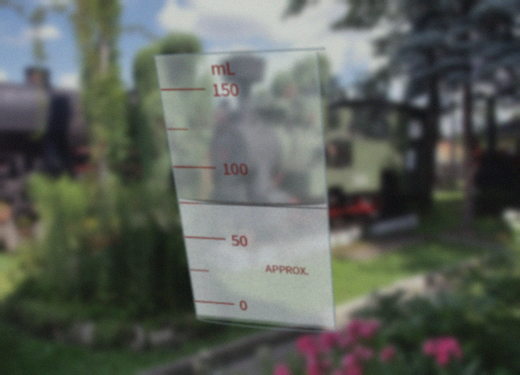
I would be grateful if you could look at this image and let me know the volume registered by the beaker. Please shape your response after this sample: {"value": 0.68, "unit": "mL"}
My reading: {"value": 75, "unit": "mL"}
